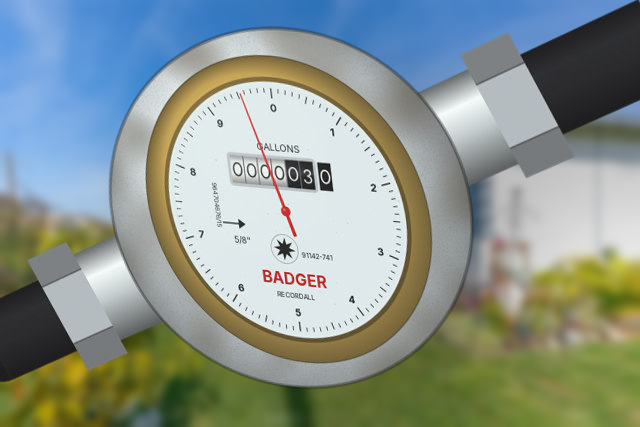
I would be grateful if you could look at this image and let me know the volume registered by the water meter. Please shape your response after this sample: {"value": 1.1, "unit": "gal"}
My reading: {"value": 29.5, "unit": "gal"}
